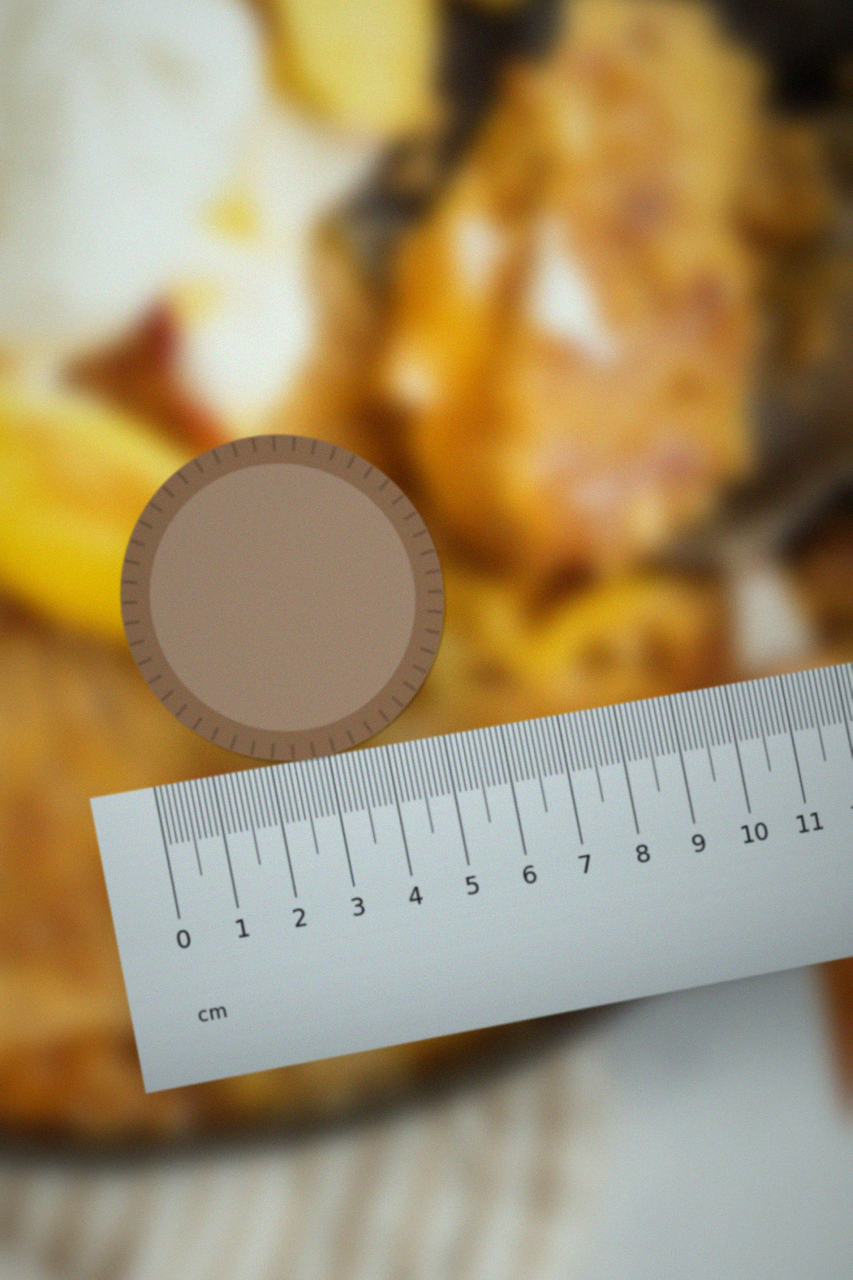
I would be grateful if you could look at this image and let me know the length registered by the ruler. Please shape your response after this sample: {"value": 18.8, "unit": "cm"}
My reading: {"value": 5.5, "unit": "cm"}
